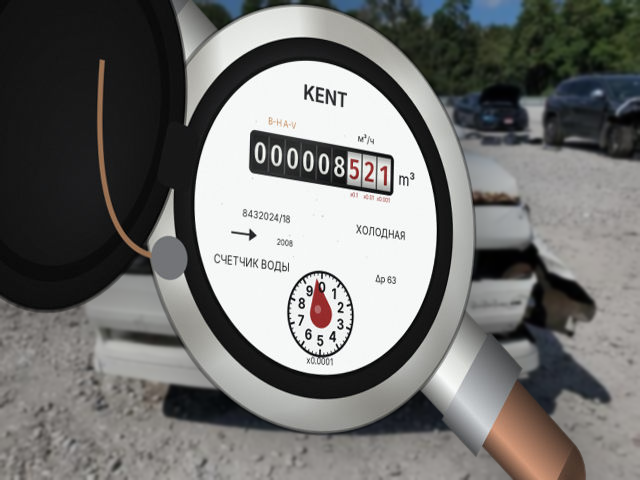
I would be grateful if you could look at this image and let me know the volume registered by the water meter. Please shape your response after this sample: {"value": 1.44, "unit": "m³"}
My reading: {"value": 8.5209, "unit": "m³"}
